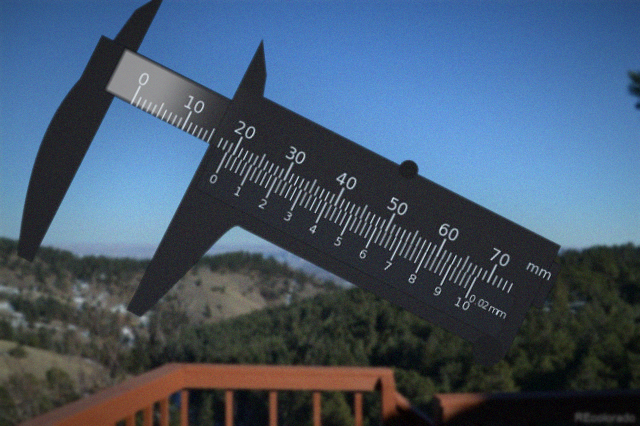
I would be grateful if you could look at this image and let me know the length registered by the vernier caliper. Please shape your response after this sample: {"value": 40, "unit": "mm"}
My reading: {"value": 18.8, "unit": "mm"}
